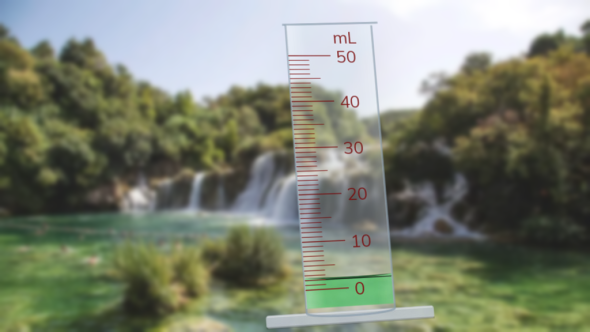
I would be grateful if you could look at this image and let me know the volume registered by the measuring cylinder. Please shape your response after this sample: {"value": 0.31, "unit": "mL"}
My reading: {"value": 2, "unit": "mL"}
